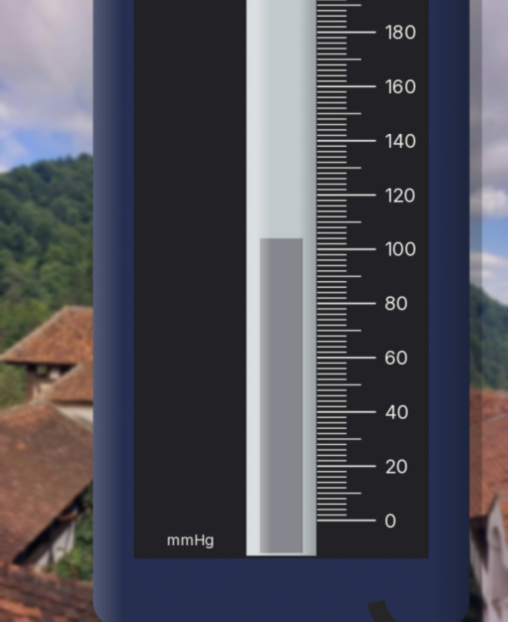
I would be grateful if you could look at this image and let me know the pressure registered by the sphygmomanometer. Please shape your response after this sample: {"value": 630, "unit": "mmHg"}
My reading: {"value": 104, "unit": "mmHg"}
